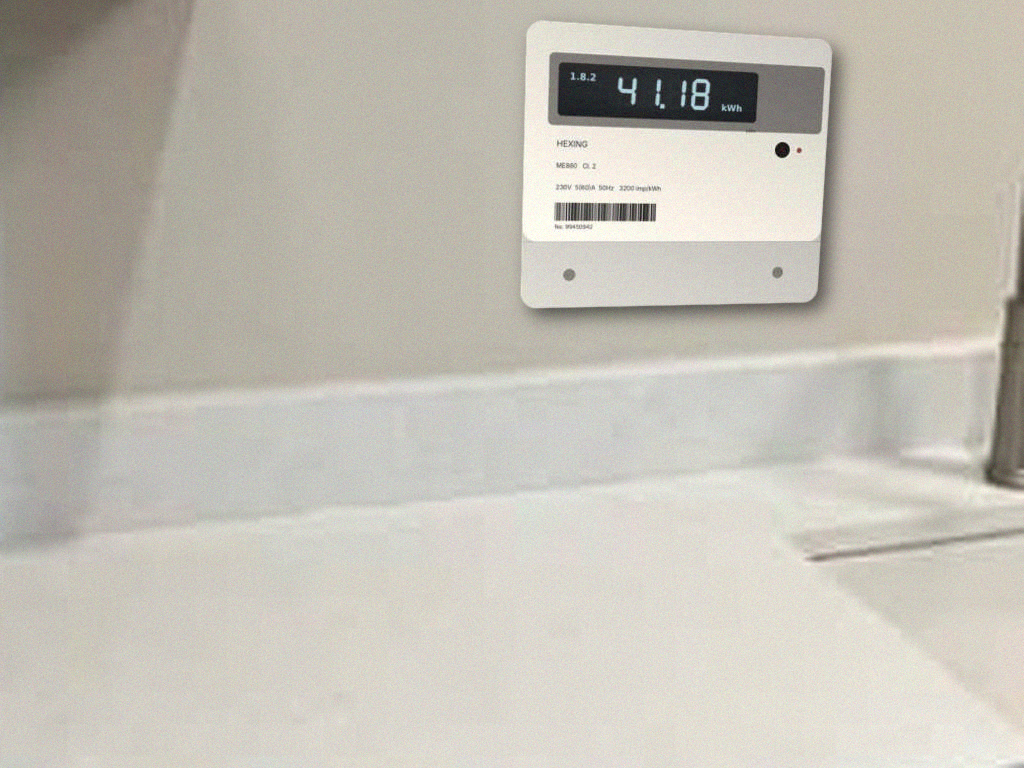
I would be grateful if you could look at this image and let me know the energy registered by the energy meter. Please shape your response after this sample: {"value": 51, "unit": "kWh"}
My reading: {"value": 41.18, "unit": "kWh"}
